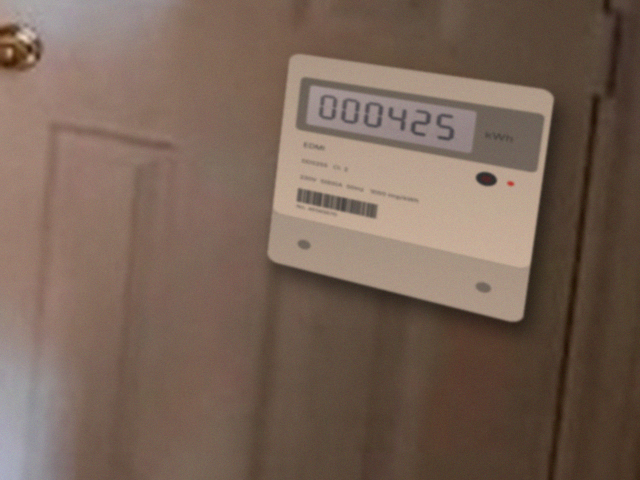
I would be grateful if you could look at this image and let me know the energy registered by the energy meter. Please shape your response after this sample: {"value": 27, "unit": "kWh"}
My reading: {"value": 425, "unit": "kWh"}
